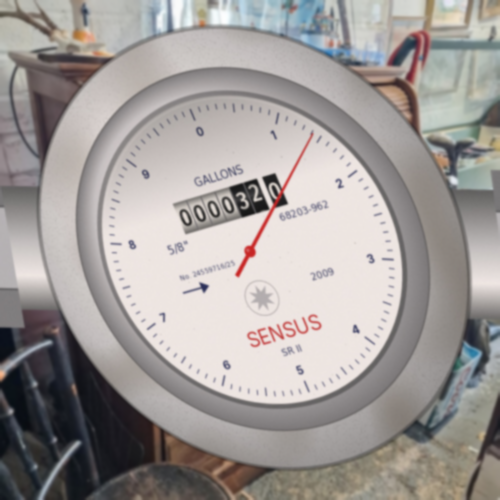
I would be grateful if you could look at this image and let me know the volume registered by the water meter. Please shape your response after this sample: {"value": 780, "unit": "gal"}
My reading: {"value": 321.4, "unit": "gal"}
